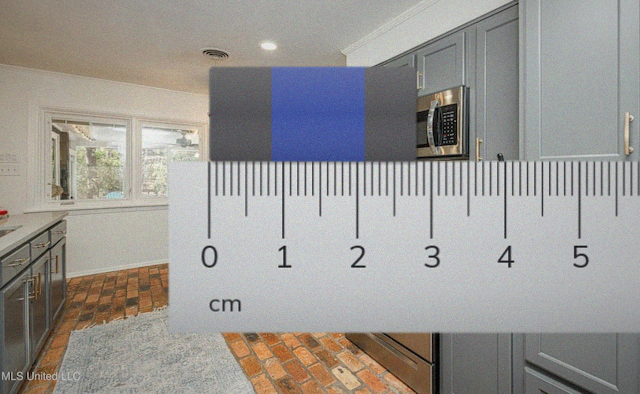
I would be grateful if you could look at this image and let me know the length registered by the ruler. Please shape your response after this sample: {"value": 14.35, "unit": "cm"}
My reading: {"value": 2.8, "unit": "cm"}
